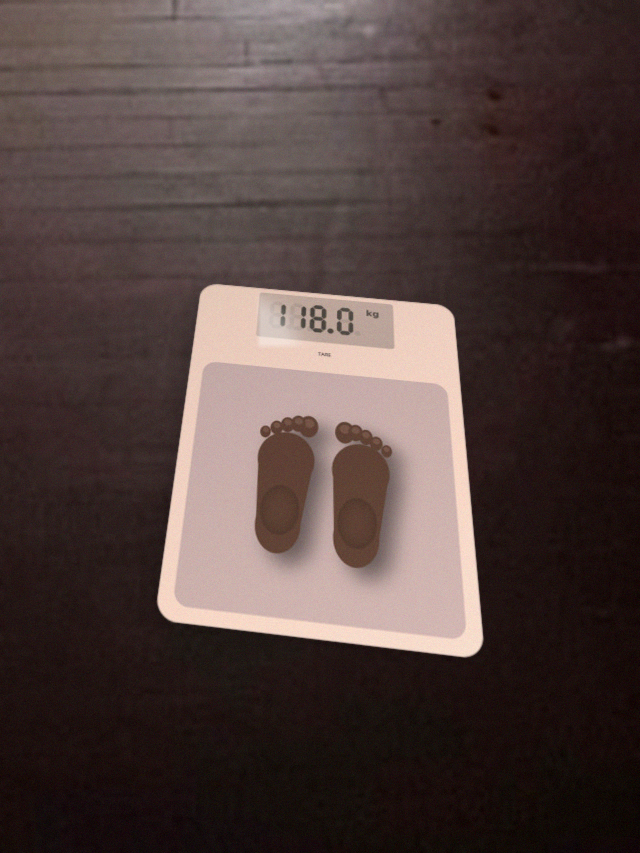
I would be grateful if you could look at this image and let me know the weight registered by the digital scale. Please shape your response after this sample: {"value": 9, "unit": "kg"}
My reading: {"value": 118.0, "unit": "kg"}
